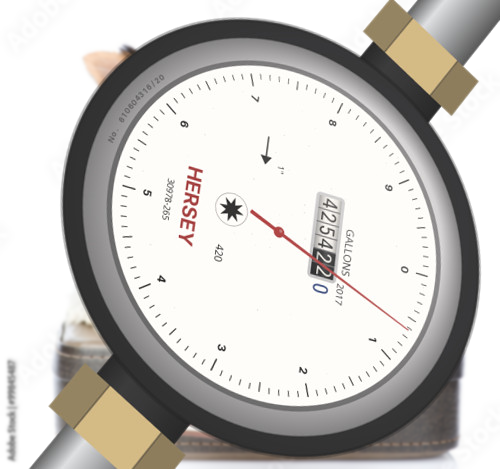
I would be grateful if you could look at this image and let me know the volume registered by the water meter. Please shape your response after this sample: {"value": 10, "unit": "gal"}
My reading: {"value": 4254220.6, "unit": "gal"}
